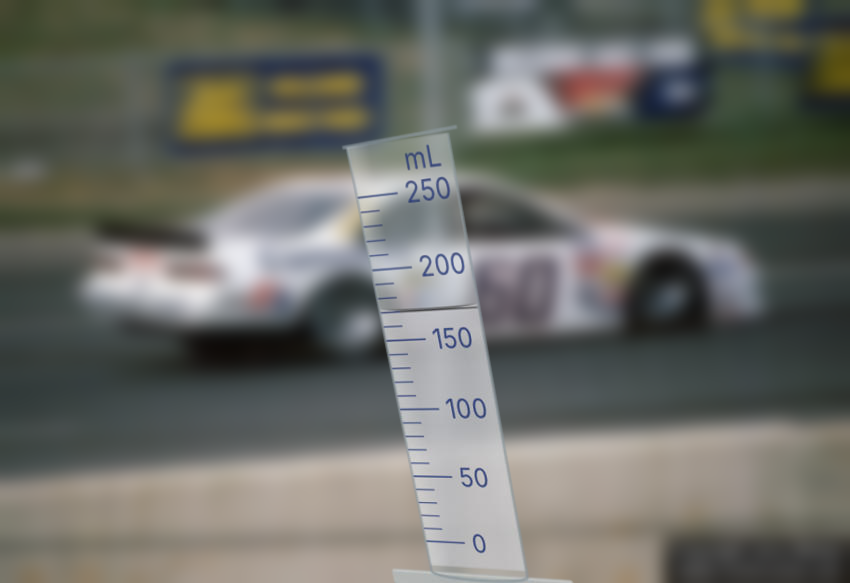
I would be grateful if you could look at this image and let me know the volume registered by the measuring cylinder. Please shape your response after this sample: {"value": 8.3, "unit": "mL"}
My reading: {"value": 170, "unit": "mL"}
